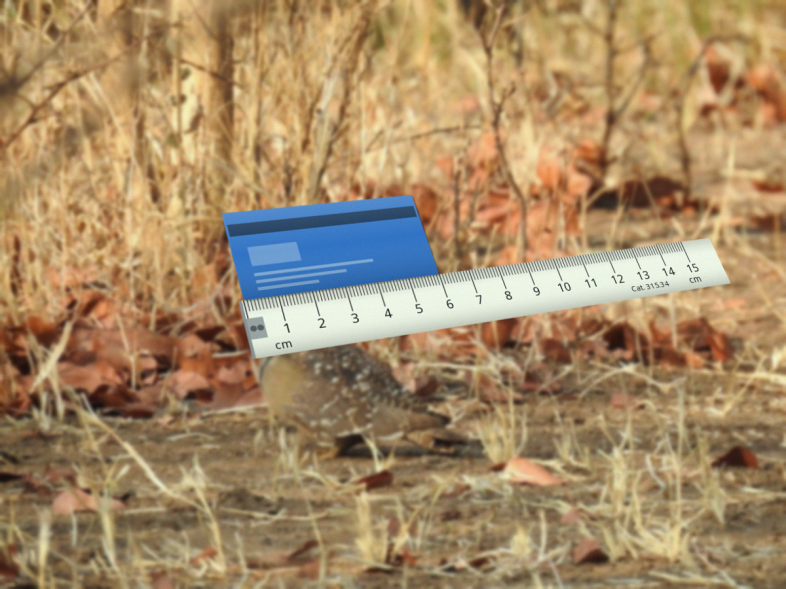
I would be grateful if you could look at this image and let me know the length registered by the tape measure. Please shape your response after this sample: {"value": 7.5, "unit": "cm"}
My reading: {"value": 6, "unit": "cm"}
